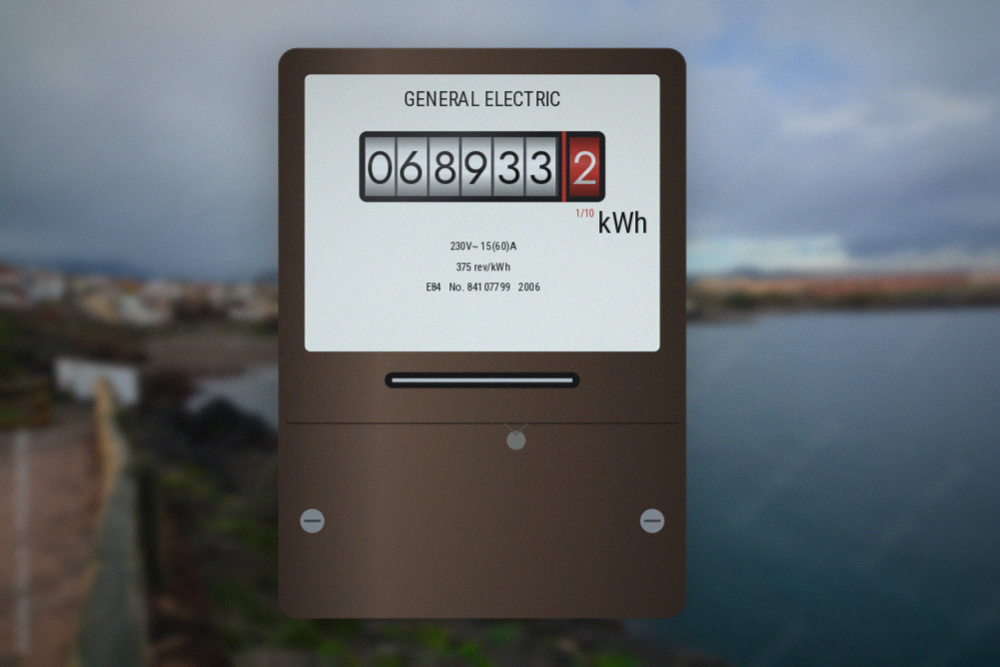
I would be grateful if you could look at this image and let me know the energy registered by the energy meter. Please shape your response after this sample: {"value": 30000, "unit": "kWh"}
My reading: {"value": 68933.2, "unit": "kWh"}
